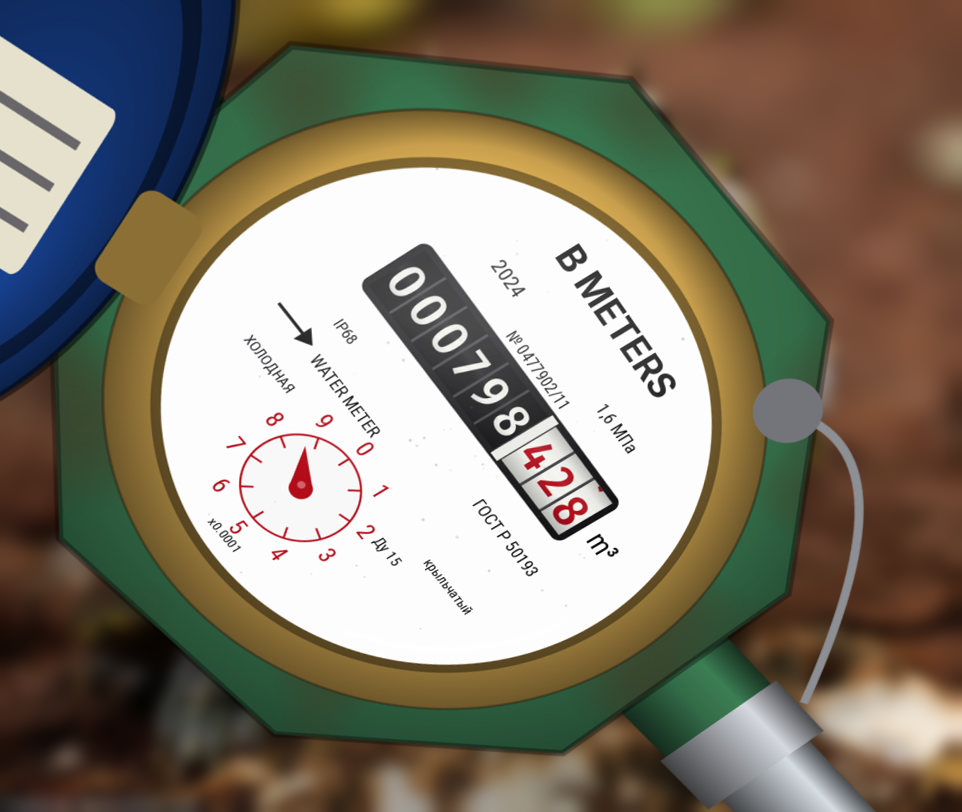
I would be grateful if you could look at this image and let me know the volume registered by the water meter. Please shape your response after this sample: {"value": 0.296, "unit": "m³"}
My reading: {"value": 798.4278, "unit": "m³"}
